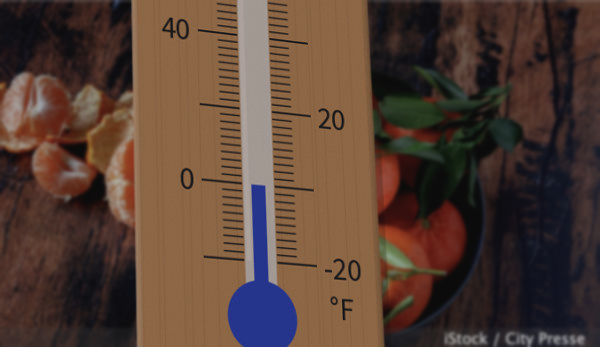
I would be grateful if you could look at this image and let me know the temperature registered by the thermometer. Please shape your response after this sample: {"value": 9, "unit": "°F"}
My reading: {"value": 0, "unit": "°F"}
